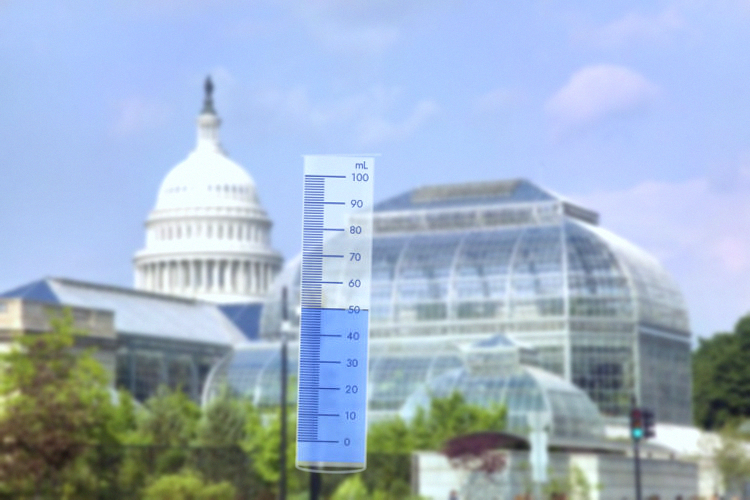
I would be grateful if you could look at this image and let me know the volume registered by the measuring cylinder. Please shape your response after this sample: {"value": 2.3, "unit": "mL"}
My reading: {"value": 50, "unit": "mL"}
